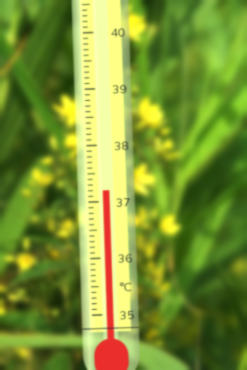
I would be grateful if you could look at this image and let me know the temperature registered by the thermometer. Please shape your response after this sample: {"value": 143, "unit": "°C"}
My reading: {"value": 37.2, "unit": "°C"}
